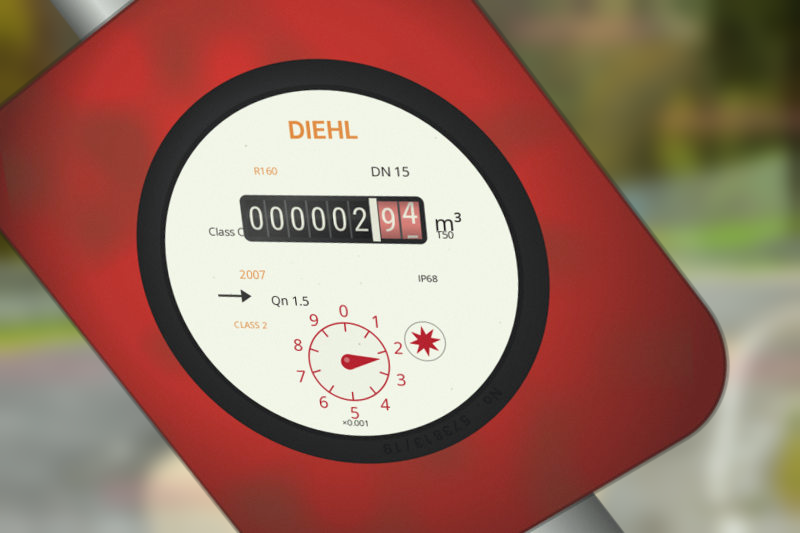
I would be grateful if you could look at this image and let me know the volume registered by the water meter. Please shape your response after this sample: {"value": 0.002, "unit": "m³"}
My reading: {"value": 2.942, "unit": "m³"}
